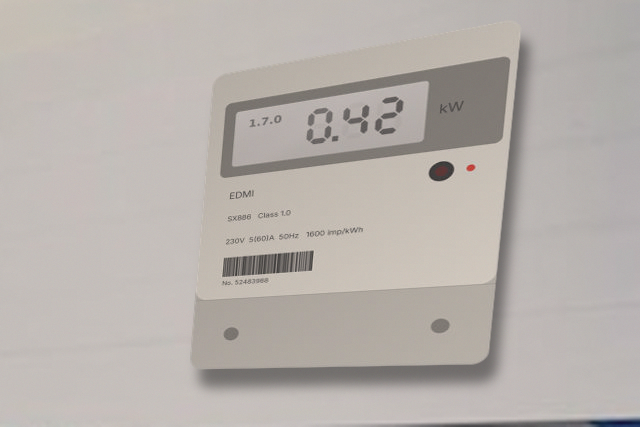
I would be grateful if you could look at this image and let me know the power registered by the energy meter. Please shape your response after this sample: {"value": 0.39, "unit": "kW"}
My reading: {"value": 0.42, "unit": "kW"}
